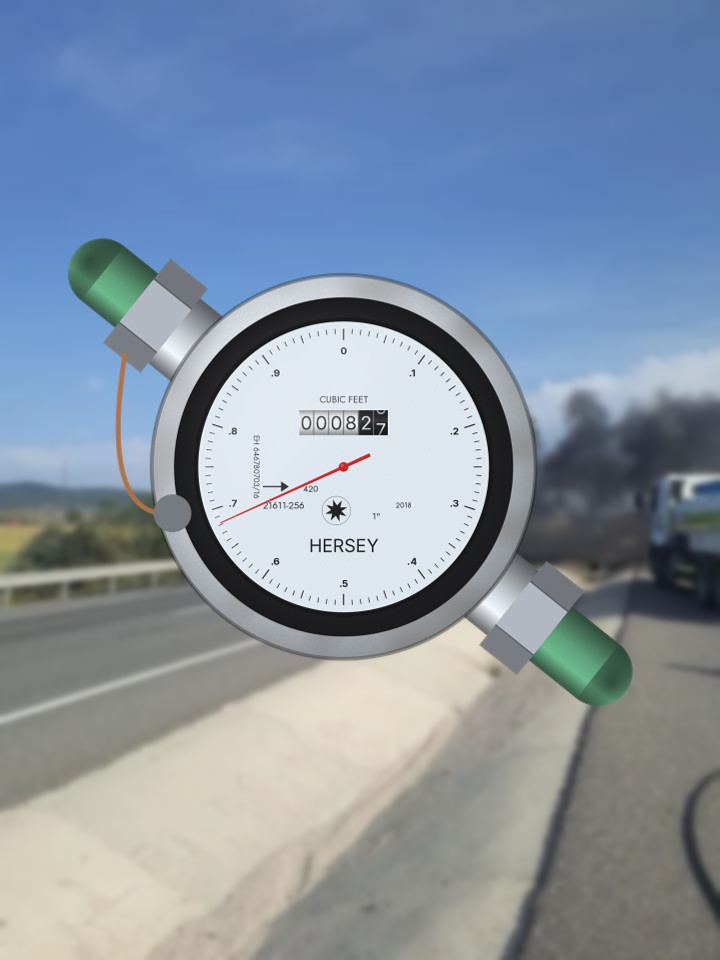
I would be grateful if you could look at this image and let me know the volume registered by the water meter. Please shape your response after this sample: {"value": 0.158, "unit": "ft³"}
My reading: {"value": 826.68, "unit": "ft³"}
